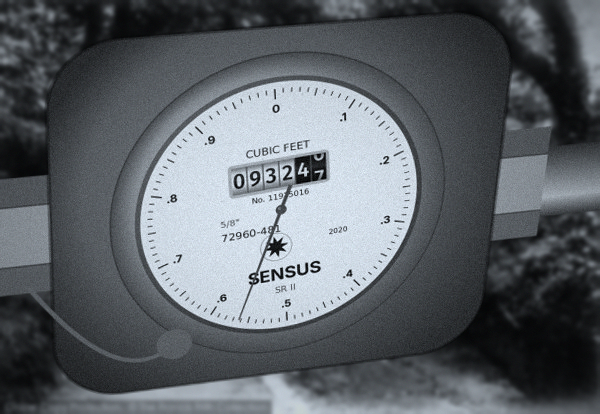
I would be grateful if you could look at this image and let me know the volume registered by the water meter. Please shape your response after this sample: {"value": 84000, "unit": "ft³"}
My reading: {"value": 93246.56, "unit": "ft³"}
